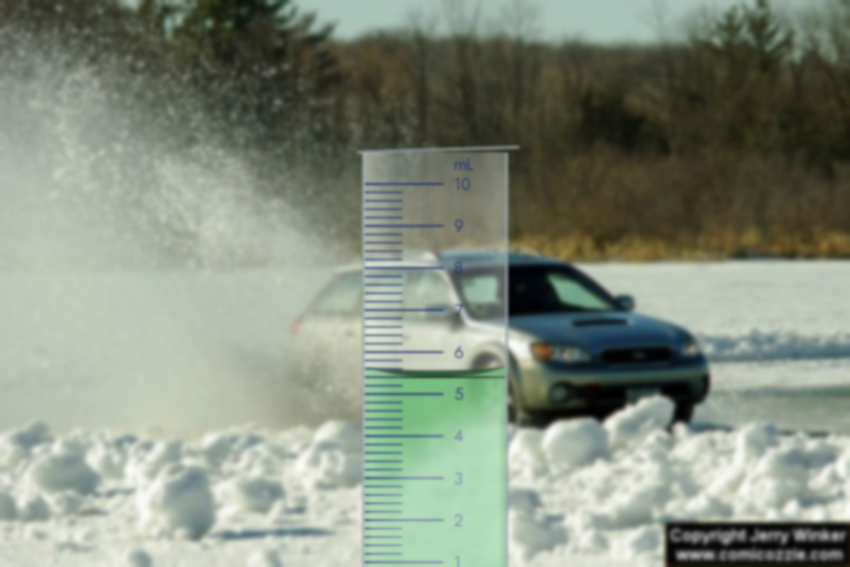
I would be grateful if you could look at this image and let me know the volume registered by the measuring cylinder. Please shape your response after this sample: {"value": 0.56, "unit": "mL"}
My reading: {"value": 5.4, "unit": "mL"}
